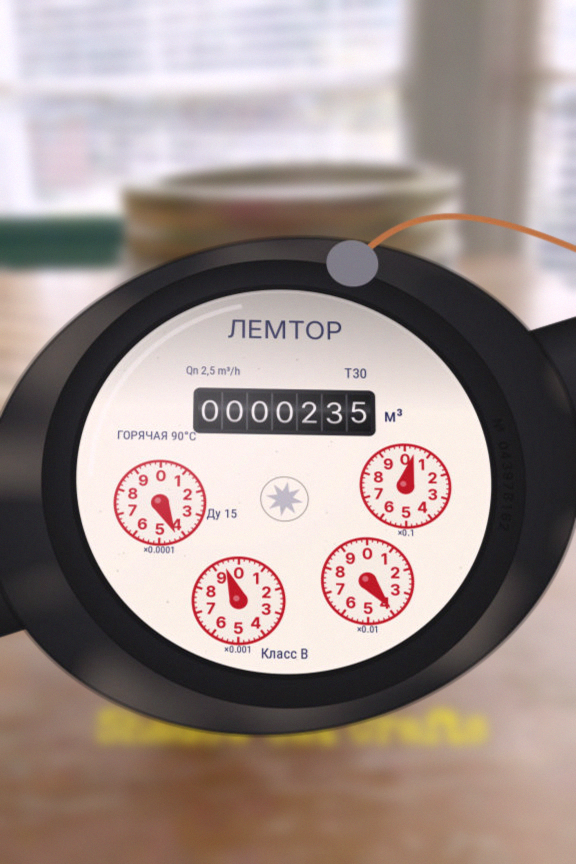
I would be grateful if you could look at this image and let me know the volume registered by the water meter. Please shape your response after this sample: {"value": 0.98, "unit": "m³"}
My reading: {"value": 235.0394, "unit": "m³"}
